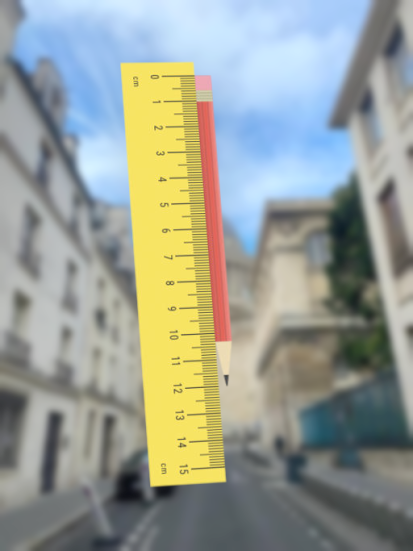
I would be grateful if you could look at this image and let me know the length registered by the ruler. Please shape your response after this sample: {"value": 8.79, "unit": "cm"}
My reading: {"value": 12, "unit": "cm"}
